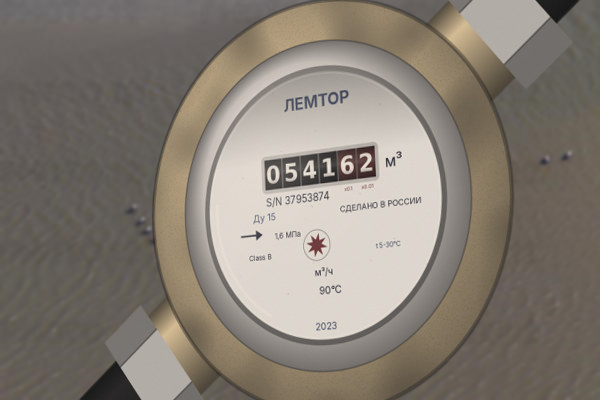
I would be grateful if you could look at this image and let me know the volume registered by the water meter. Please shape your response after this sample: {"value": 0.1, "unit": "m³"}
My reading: {"value": 541.62, "unit": "m³"}
